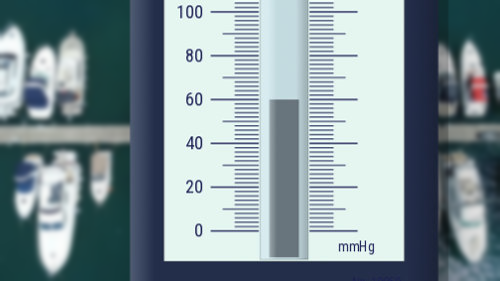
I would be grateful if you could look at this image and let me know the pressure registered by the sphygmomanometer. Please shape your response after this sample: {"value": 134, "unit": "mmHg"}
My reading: {"value": 60, "unit": "mmHg"}
